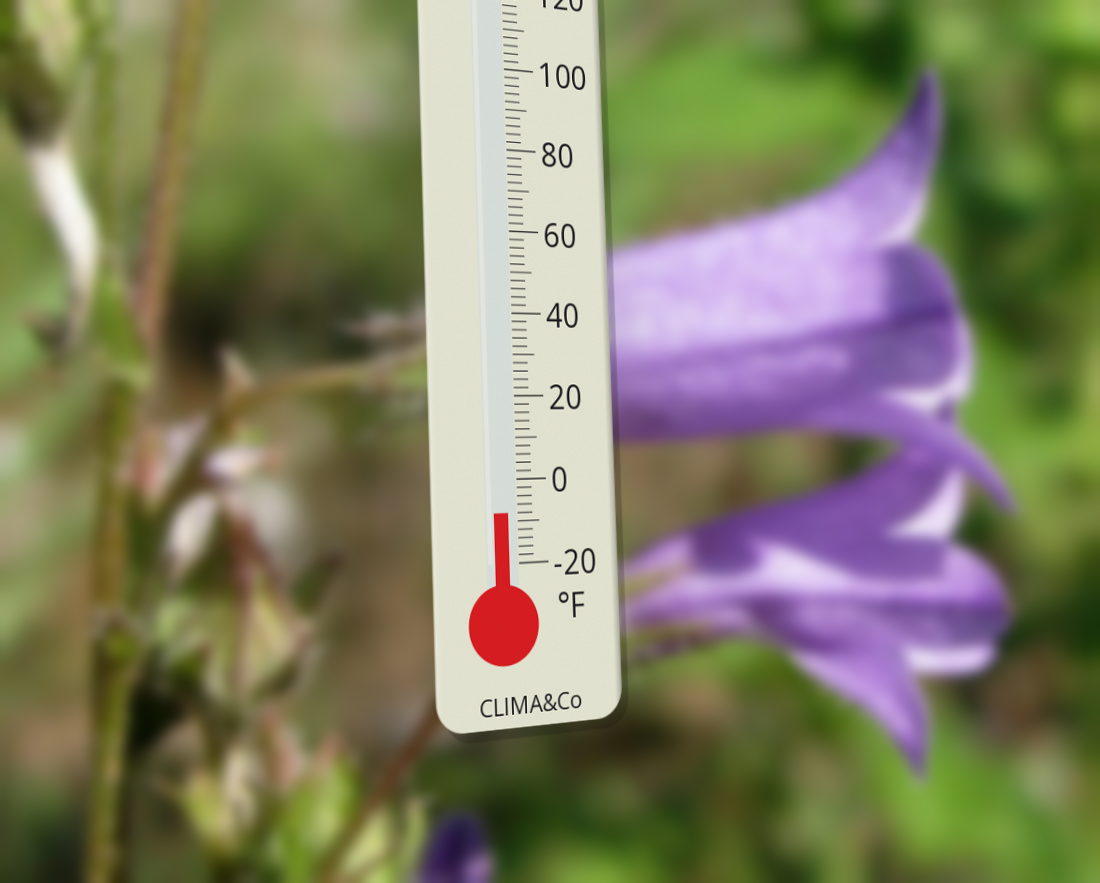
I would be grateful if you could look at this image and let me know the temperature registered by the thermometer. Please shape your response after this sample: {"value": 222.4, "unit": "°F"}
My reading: {"value": -8, "unit": "°F"}
